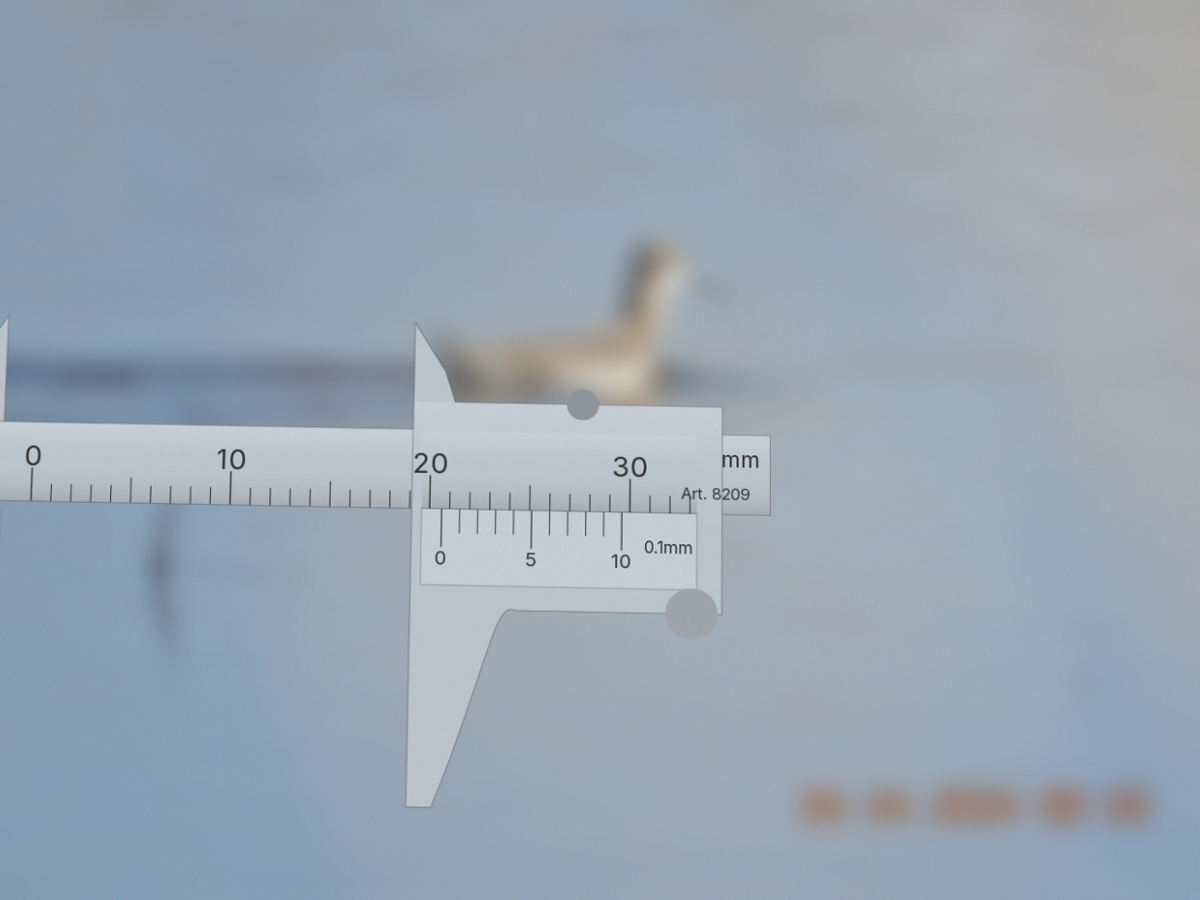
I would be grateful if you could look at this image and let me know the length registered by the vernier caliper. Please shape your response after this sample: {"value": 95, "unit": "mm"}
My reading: {"value": 20.6, "unit": "mm"}
